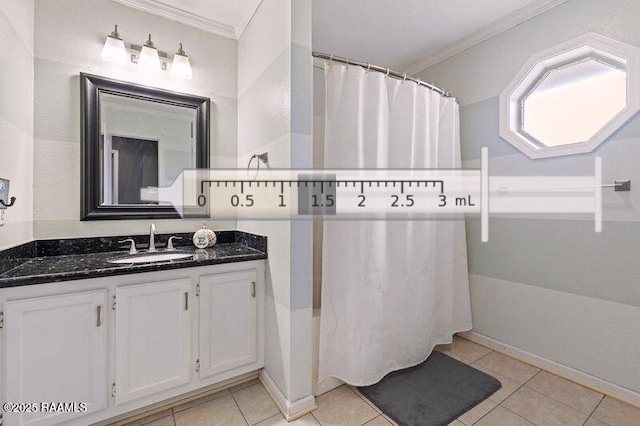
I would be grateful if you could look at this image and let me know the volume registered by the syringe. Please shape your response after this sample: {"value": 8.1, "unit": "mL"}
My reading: {"value": 1.2, "unit": "mL"}
